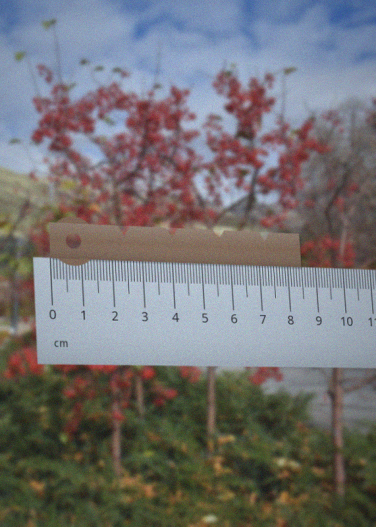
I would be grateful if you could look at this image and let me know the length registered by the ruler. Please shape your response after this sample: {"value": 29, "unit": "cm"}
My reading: {"value": 8.5, "unit": "cm"}
